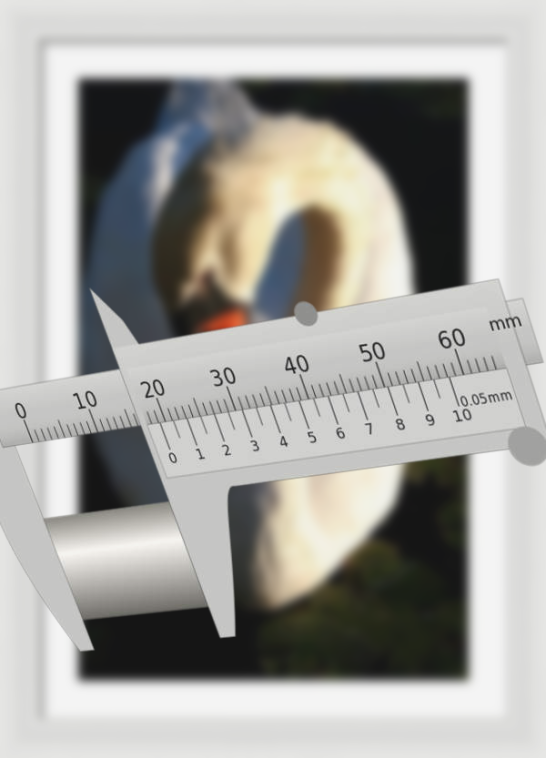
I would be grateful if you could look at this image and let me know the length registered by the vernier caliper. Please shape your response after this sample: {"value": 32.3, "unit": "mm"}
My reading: {"value": 19.2, "unit": "mm"}
